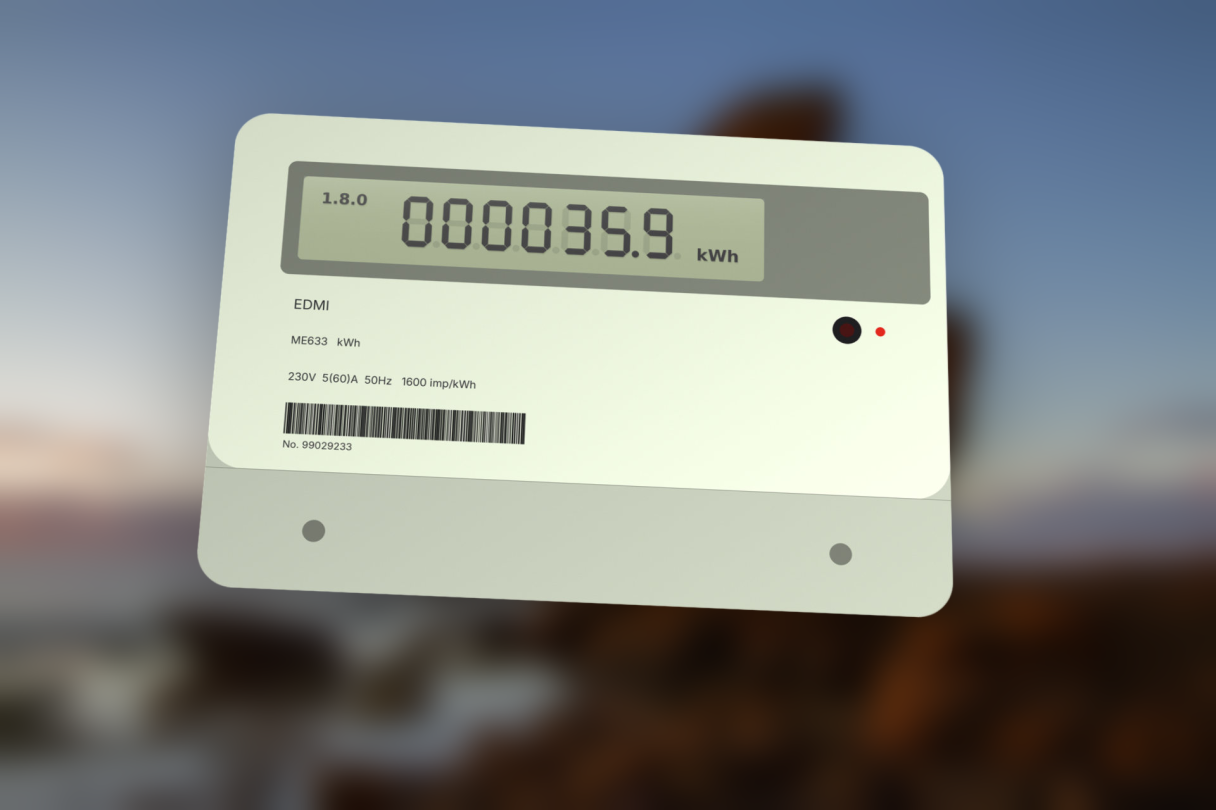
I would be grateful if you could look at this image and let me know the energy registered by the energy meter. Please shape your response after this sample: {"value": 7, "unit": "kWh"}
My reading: {"value": 35.9, "unit": "kWh"}
